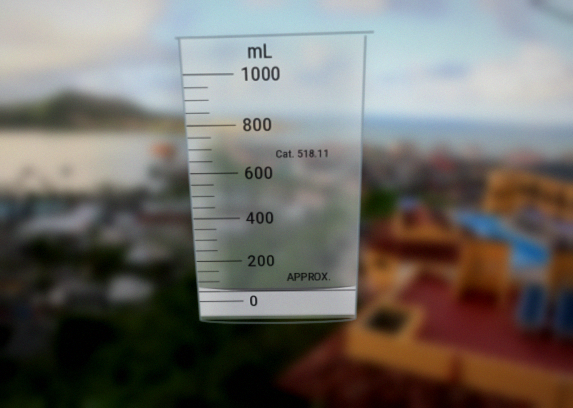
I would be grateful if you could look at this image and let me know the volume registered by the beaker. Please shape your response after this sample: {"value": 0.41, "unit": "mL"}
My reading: {"value": 50, "unit": "mL"}
